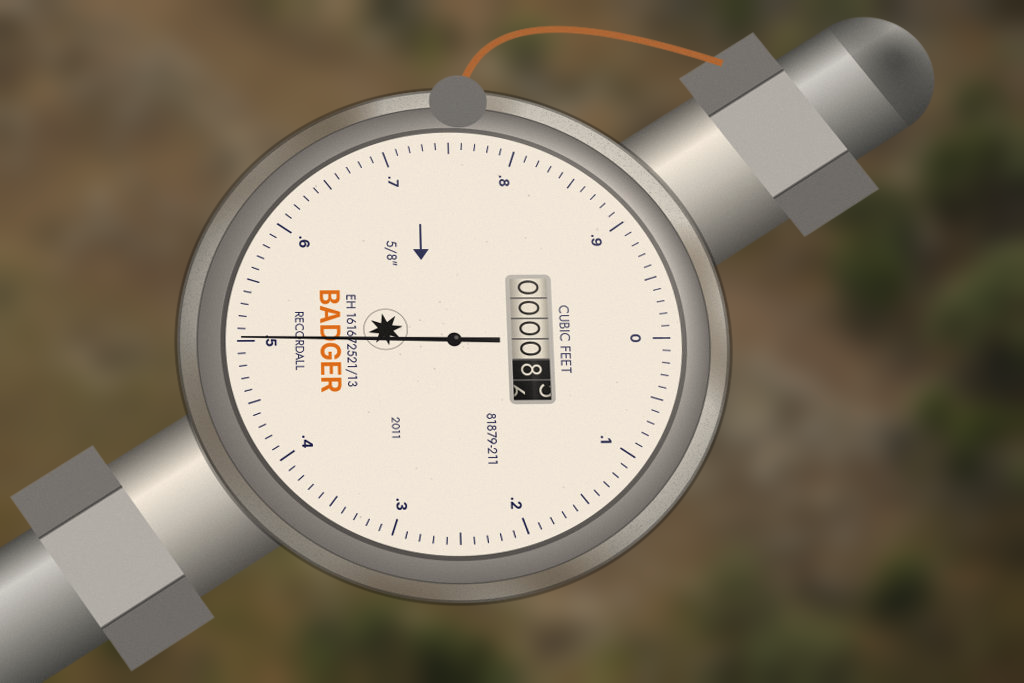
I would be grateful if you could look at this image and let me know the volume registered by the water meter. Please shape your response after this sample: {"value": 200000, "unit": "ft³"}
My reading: {"value": 85.50, "unit": "ft³"}
